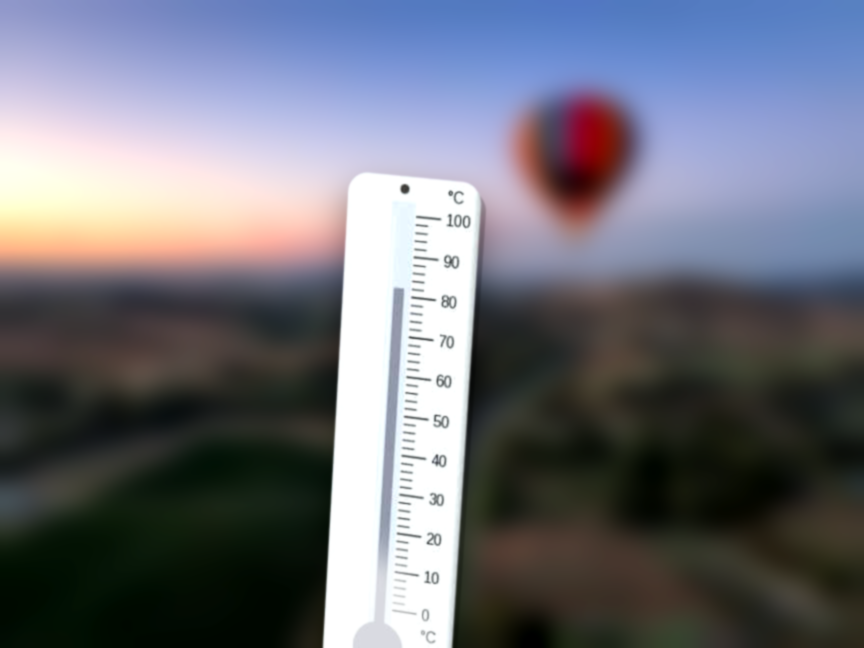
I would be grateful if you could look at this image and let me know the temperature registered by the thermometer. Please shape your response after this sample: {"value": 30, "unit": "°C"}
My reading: {"value": 82, "unit": "°C"}
